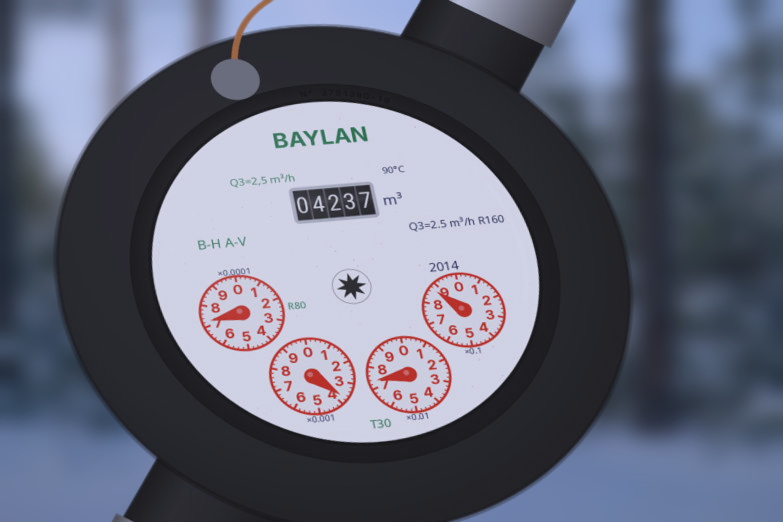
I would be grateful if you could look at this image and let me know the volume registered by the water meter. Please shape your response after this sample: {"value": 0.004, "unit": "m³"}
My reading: {"value": 4237.8737, "unit": "m³"}
